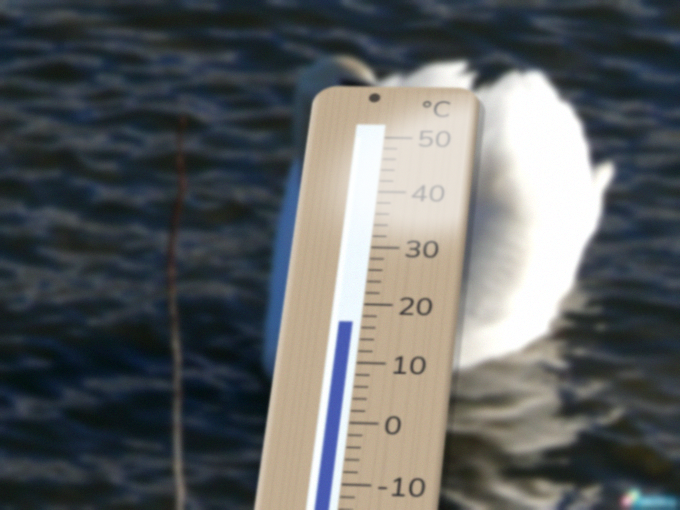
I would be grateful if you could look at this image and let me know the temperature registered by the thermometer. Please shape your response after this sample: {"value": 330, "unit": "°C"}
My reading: {"value": 17, "unit": "°C"}
